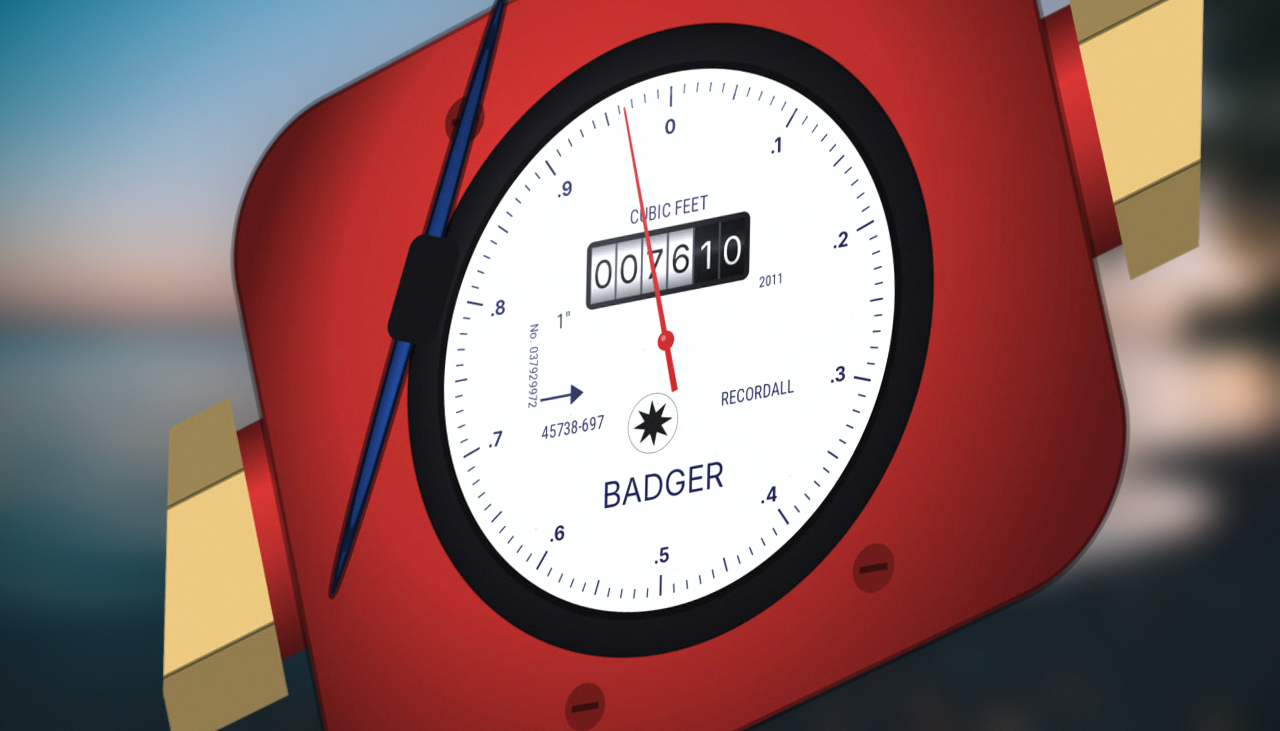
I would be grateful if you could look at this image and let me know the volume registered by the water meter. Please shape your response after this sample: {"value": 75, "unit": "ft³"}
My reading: {"value": 7609.96, "unit": "ft³"}
